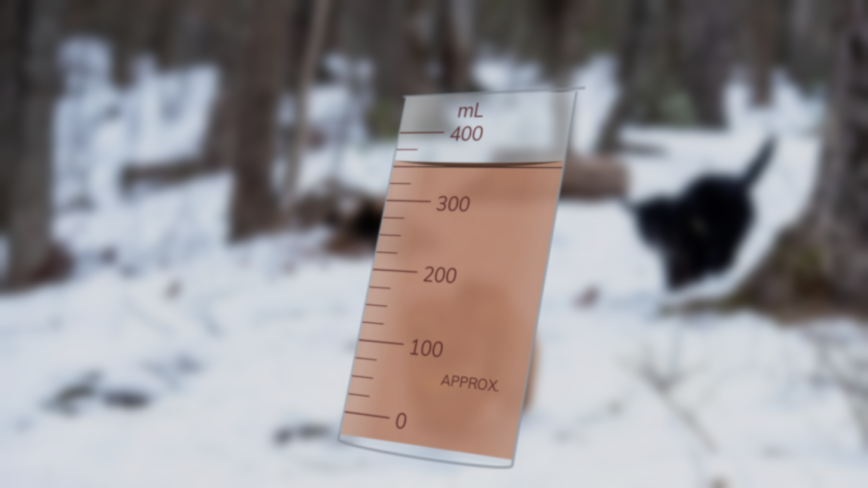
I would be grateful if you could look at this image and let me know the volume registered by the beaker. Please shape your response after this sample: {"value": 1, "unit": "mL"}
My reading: {"value": 350, "unit": "mL"}
